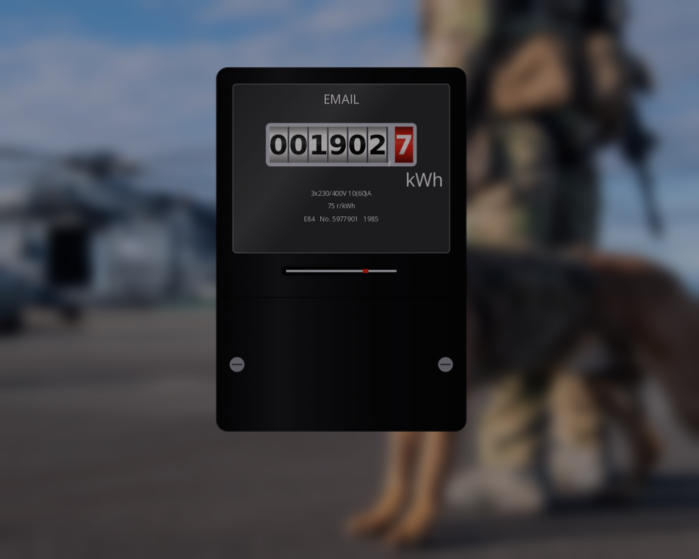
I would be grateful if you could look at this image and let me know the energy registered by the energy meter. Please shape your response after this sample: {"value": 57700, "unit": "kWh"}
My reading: {"value": 1902.7, "unit": "kWh"}
